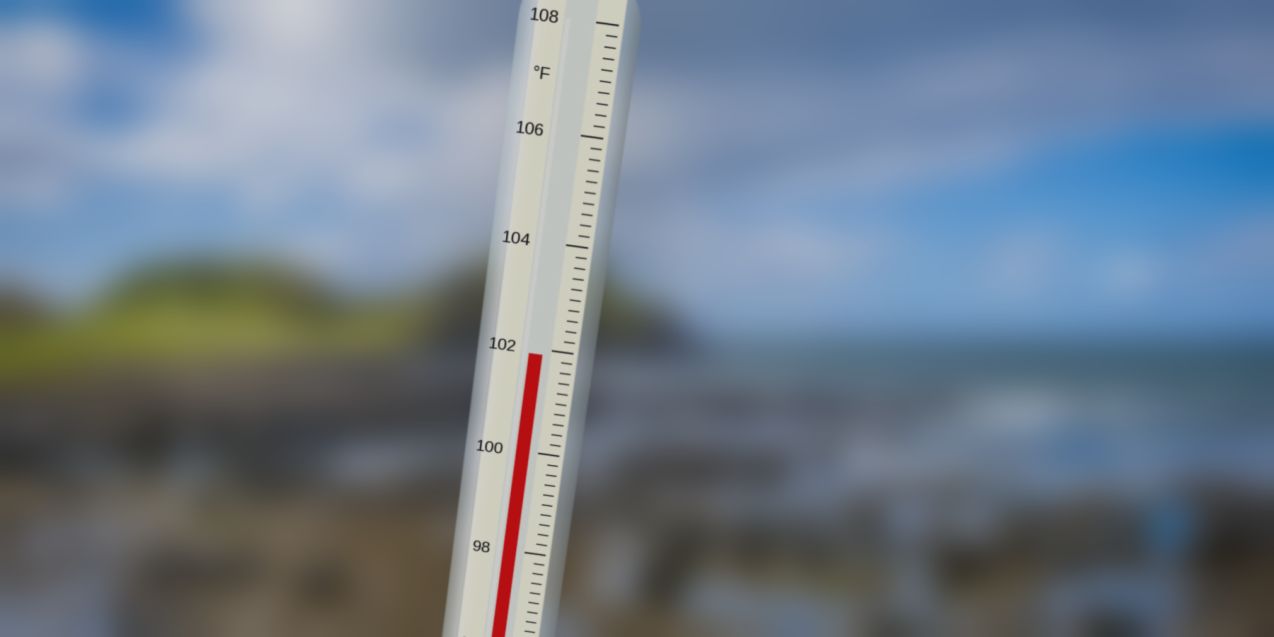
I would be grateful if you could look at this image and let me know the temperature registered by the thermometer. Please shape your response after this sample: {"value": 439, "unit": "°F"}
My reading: {"value": 101.9, "unit": "°F"}
